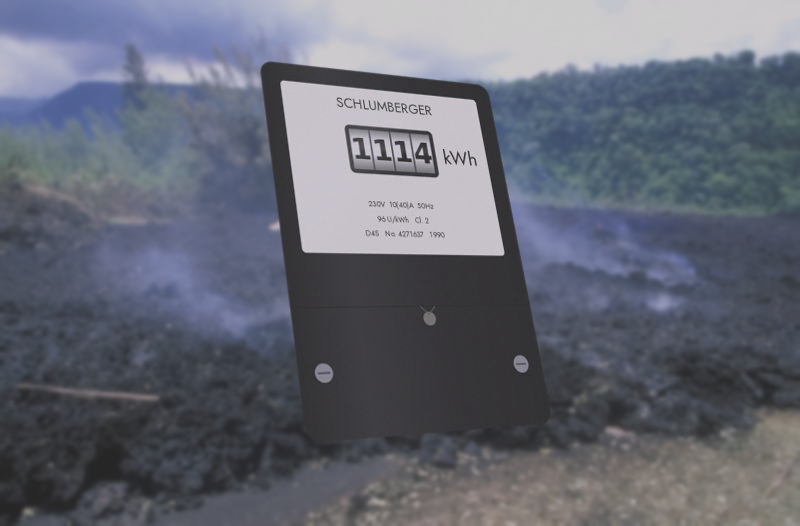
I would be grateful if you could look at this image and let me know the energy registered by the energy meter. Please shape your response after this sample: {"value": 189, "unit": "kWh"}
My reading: {"value": 1114, "unit": "kWh"}
